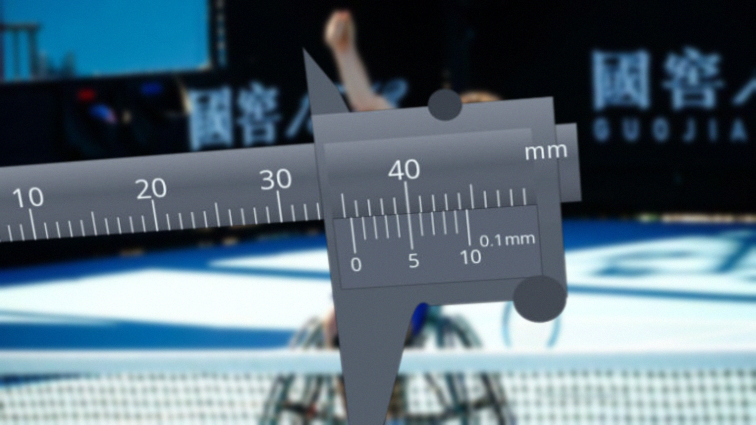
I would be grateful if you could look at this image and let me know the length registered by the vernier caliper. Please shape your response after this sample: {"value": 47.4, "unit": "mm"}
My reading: {"value": 35.5, "unit": "mm"}
